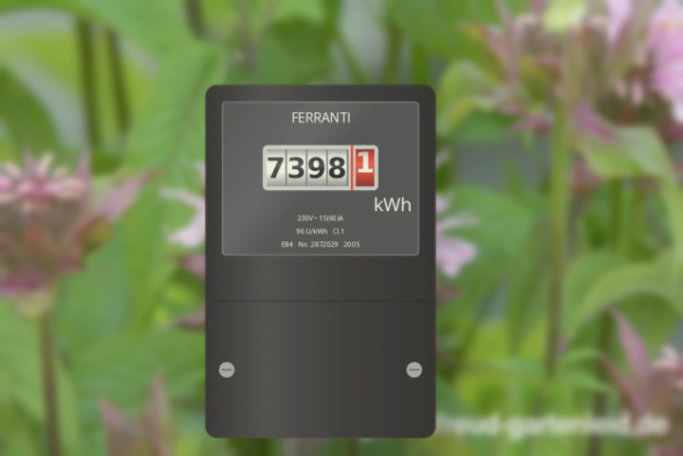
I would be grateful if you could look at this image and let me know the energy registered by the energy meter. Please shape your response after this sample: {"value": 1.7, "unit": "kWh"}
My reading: {"value": 7398.1, "unit": "kWh"}
